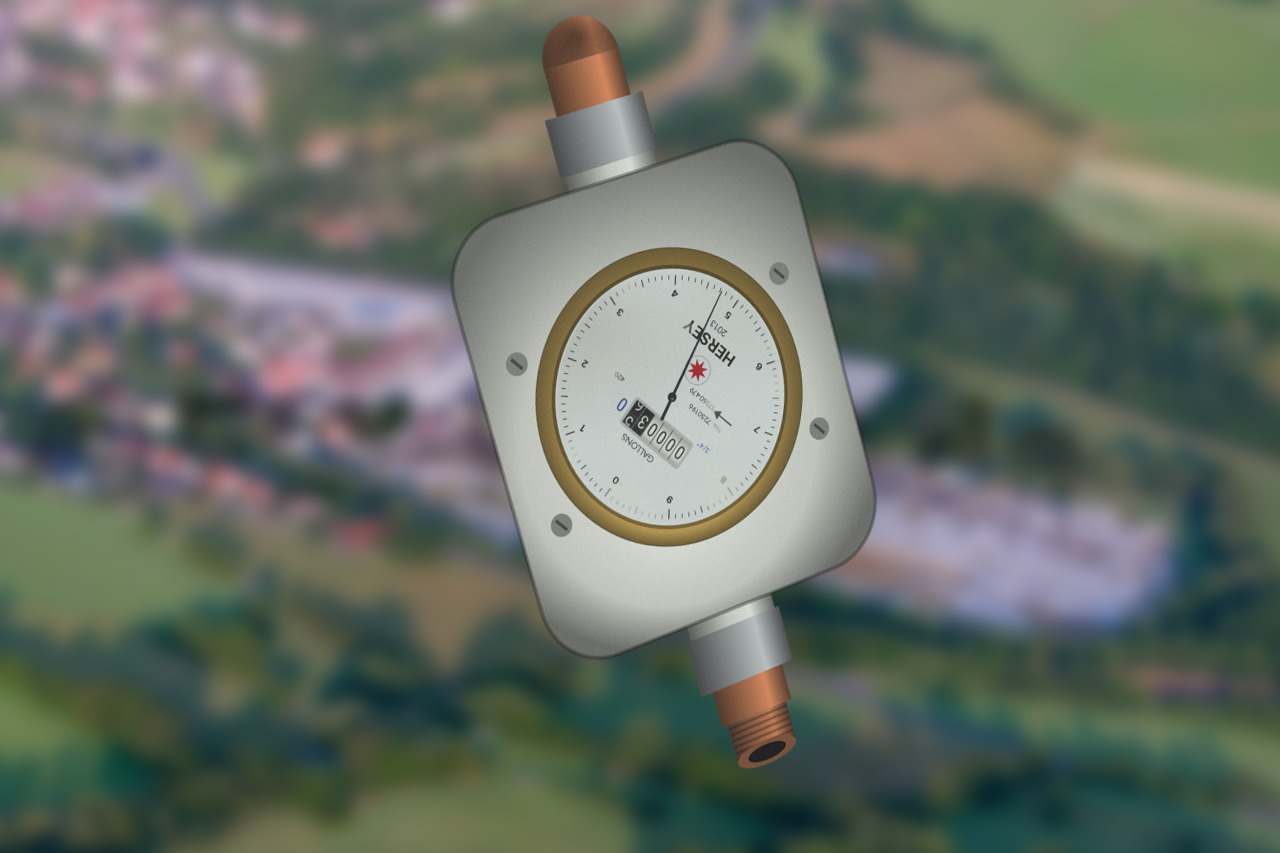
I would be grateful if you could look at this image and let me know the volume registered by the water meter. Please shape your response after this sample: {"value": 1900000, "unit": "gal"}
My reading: {"value": 354.7, "unit": "gal"}
